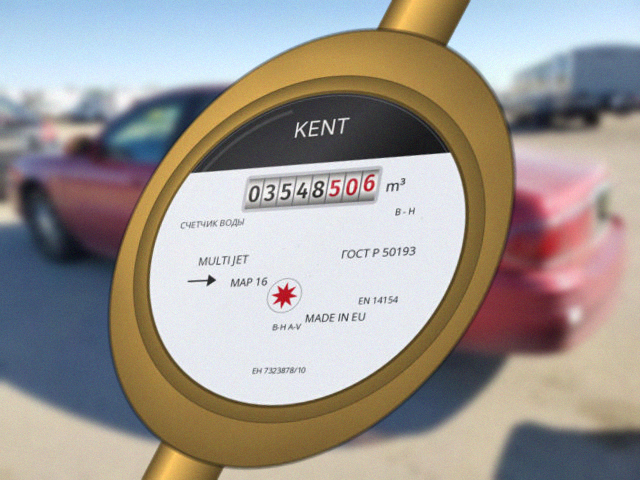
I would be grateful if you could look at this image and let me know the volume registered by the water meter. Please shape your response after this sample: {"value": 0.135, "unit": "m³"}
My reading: {"value": 3548.506, "unit": "m³"}
